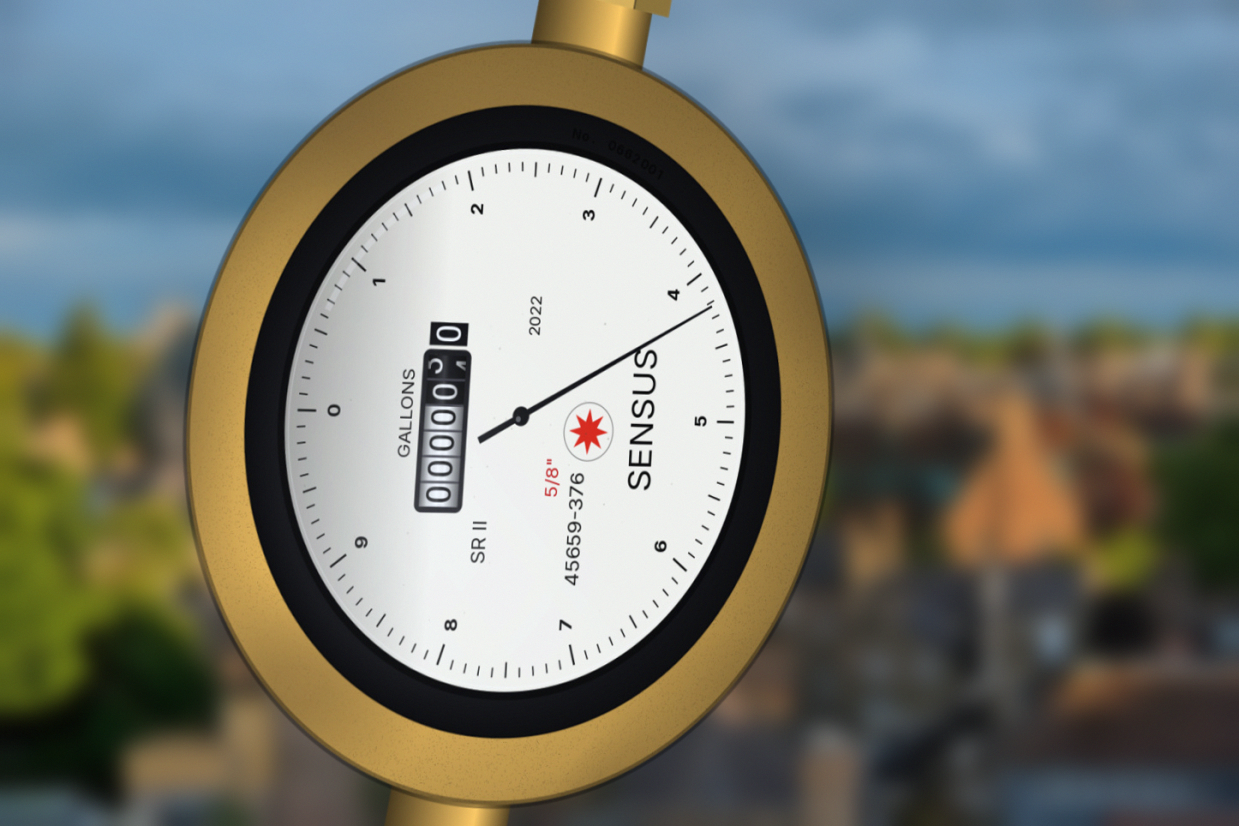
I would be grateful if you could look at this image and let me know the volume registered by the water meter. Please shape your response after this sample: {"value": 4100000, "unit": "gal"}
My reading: {"value": 34.2, "unit": "gal"}
